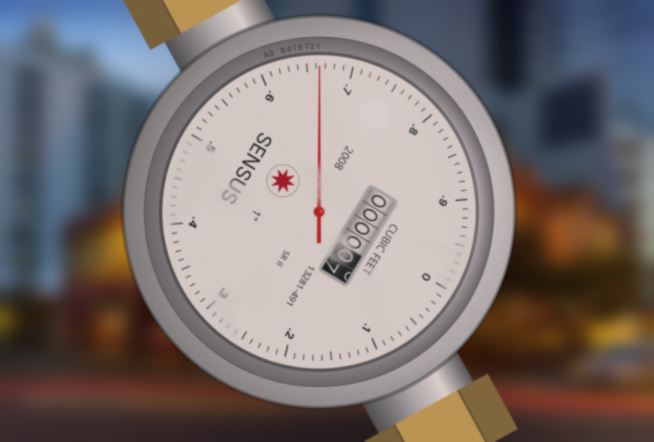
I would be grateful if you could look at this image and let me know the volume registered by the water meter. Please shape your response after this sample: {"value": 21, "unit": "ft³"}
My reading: {"value": 6.66, "unit": "ft³"}
